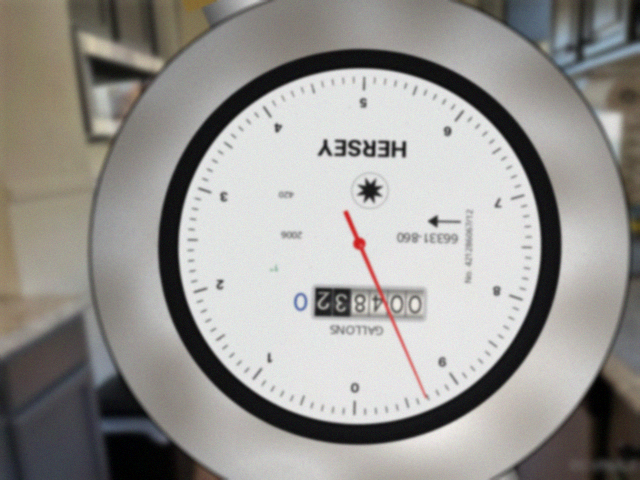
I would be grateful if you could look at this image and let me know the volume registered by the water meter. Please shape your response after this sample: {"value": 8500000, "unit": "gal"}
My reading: {"value": 48319.3, "unit": "gal"}
